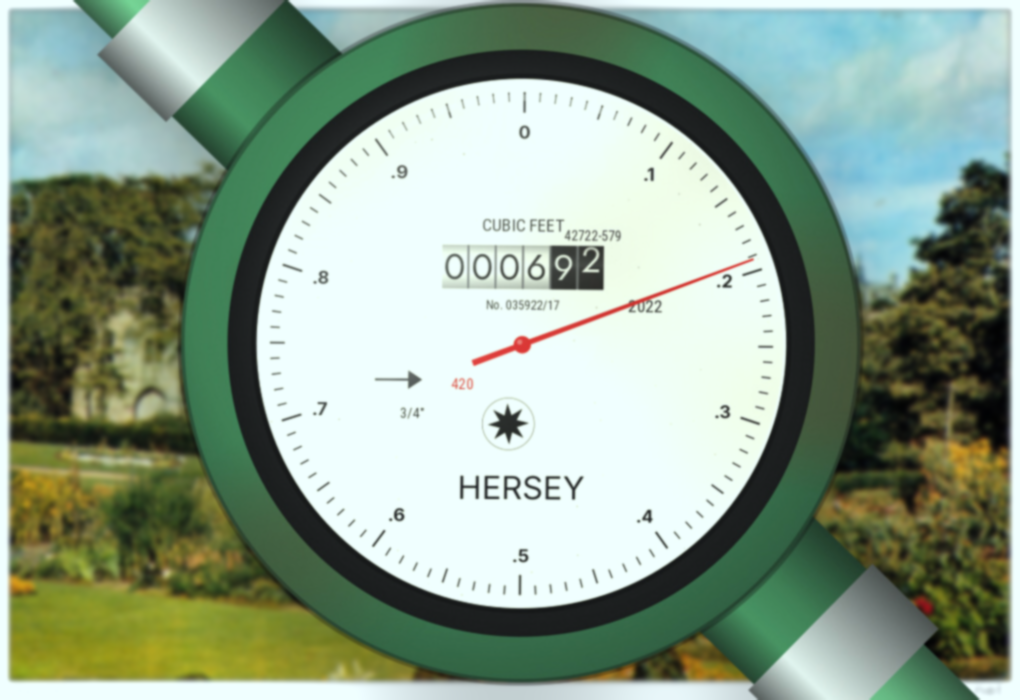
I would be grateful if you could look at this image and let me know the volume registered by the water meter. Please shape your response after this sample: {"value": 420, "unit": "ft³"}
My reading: {"value": 692.19, "unit": "ft³"}
